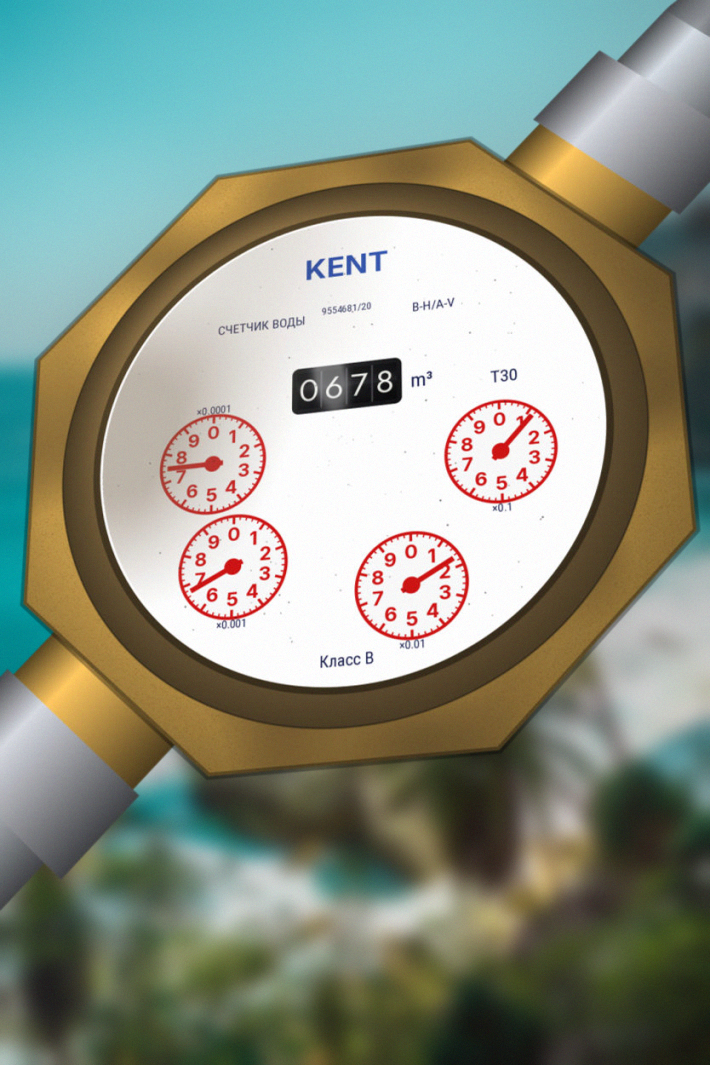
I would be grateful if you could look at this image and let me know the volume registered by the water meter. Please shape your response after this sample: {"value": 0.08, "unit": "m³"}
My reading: {"value": 678.1167, "unit": "m³"}
